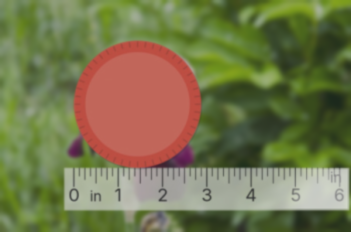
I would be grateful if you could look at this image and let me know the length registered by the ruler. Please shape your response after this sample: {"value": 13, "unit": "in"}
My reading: {"value": 2.875, "unit": "in"}
